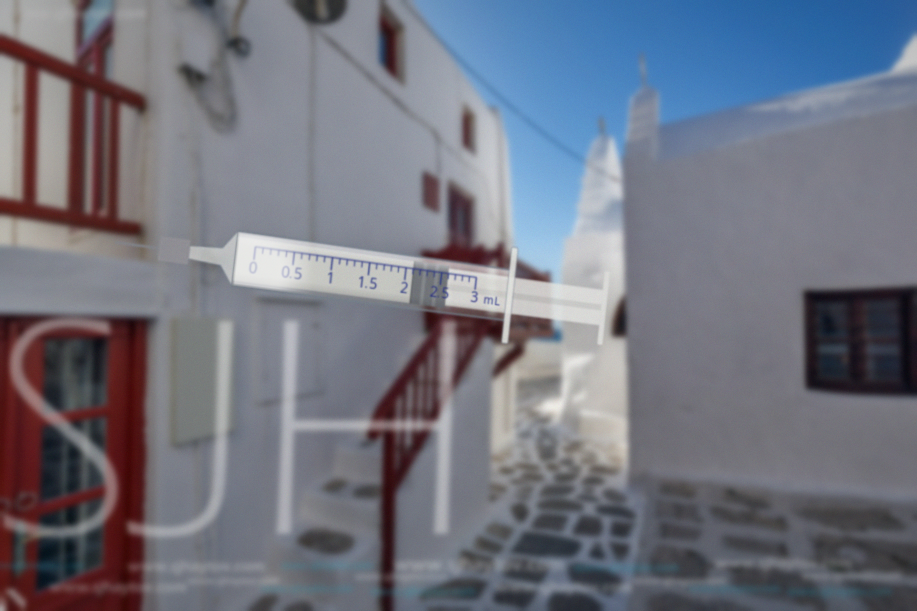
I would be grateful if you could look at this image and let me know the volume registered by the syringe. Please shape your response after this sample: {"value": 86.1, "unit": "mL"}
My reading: {"value": 2.1, "unit": "mL"}
